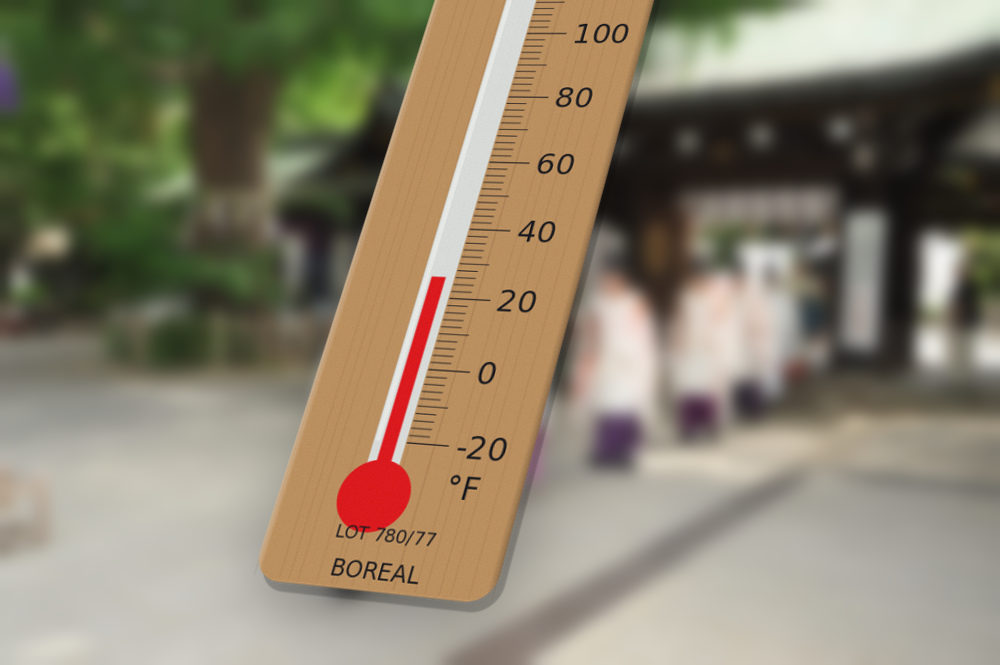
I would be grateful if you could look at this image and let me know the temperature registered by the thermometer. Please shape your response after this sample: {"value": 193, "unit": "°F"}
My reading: {"value": 26, "unit": "°F"}
